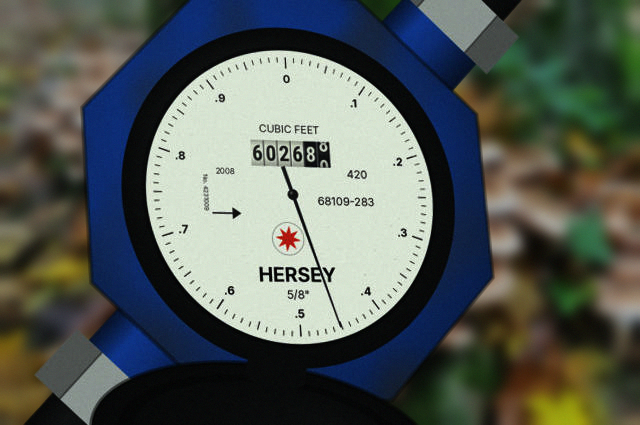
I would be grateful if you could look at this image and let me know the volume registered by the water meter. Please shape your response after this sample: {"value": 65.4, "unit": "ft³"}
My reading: {"value": 602688.45, "unit": "ft³"}
